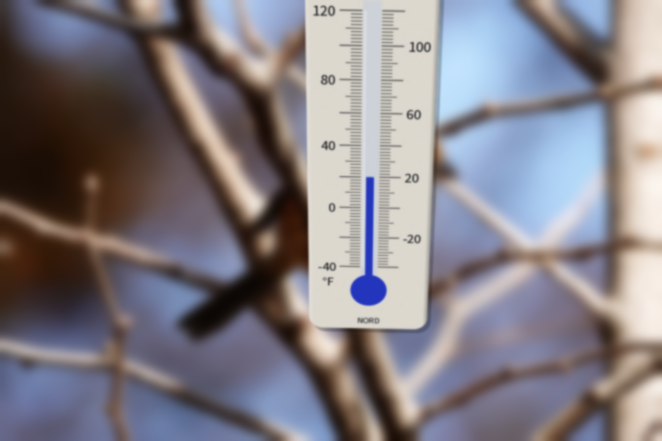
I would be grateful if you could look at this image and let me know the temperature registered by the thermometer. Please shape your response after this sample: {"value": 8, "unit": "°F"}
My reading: {"value": 20, "unit": "°F"}
